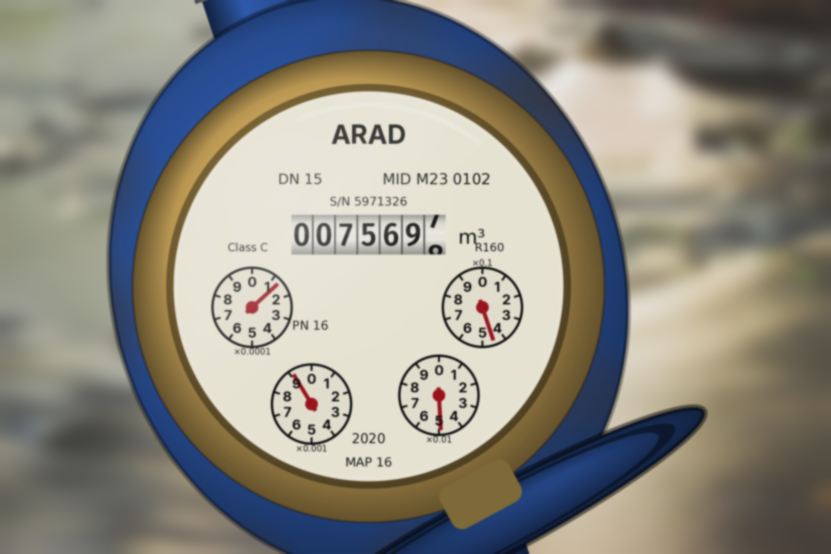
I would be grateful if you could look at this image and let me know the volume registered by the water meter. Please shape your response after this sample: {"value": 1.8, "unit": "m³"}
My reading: {"value": 75697.4491, "unit": "m³"}
